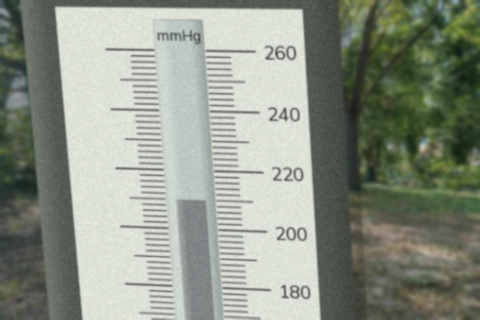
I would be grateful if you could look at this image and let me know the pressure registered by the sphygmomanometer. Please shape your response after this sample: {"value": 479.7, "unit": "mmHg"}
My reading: {"value": 210, "unit": "mmHg"}
